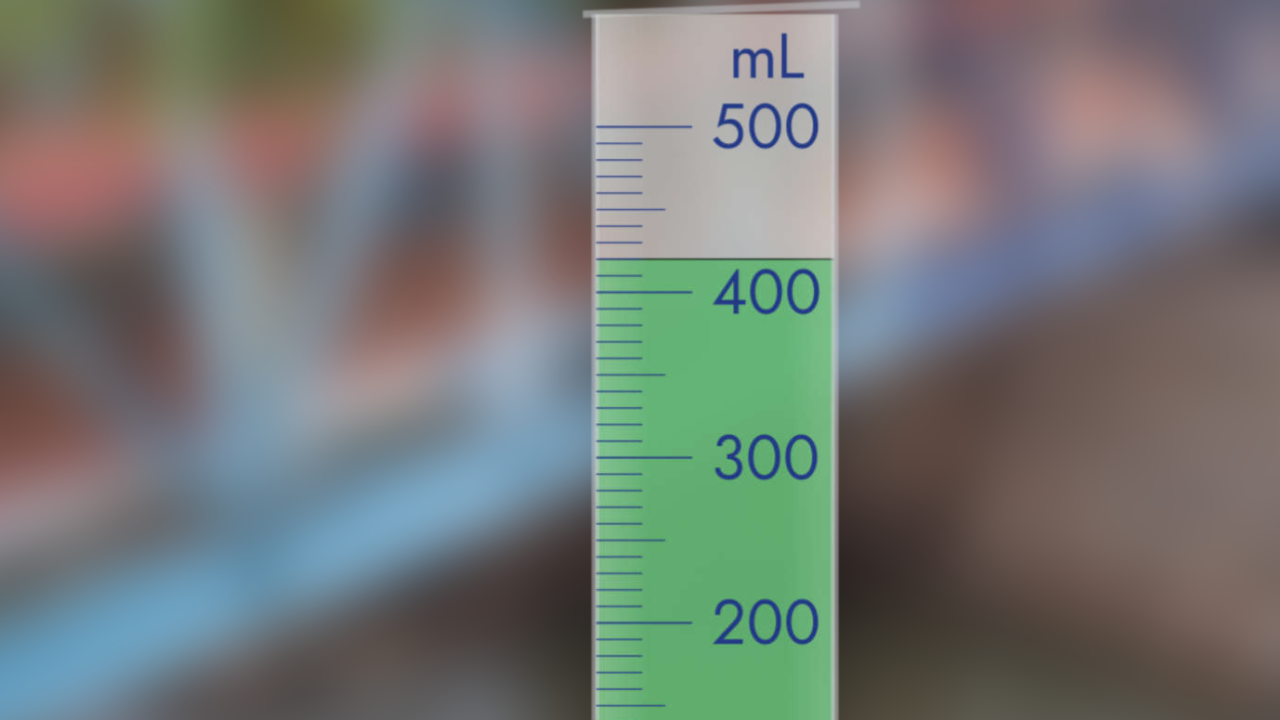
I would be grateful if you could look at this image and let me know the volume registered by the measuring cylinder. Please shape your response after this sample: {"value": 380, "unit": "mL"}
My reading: {"value": 420, "unit": "mL"}
